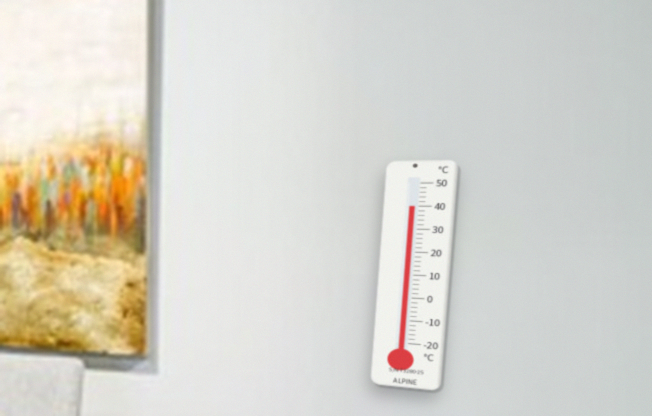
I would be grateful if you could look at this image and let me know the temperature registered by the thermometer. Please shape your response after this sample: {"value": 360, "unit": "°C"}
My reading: {"value": 40, "unit": "°C"}
